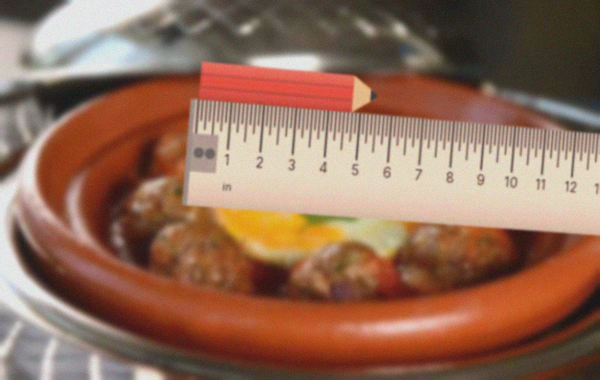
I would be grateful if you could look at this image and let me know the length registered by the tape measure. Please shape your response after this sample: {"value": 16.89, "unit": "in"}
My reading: {"value": 5.5, "unit": "in"}
